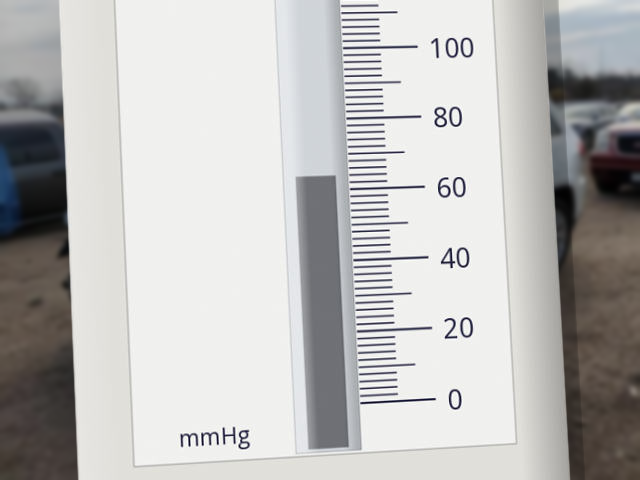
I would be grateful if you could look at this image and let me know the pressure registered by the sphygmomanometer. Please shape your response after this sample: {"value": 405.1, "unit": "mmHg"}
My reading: {"value": 64, "unit": "mmHg"}
